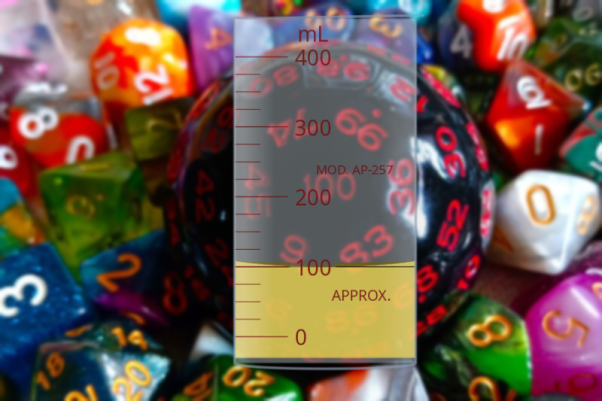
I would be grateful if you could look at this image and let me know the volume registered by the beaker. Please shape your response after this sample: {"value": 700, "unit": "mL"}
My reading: {"value": 100, "unit": "mL"}
